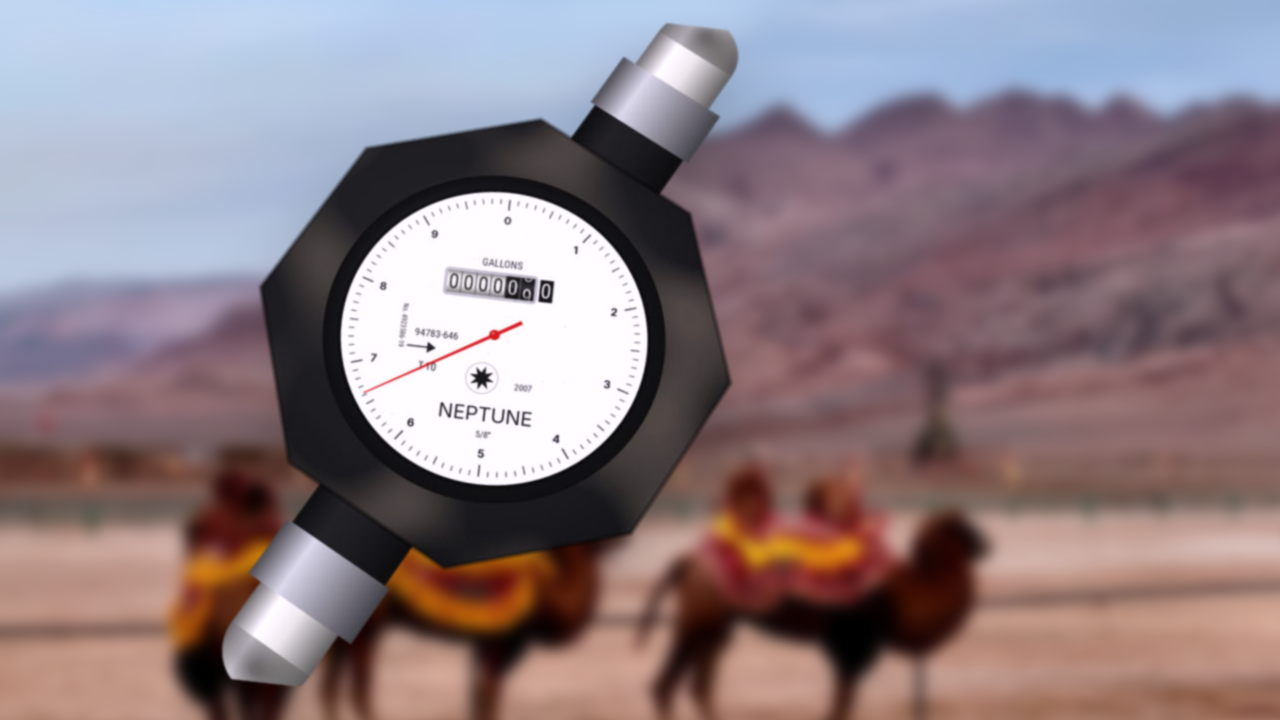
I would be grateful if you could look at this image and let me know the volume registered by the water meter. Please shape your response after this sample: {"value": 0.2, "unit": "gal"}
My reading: {"value": 86.6, "unit": "gal"}
